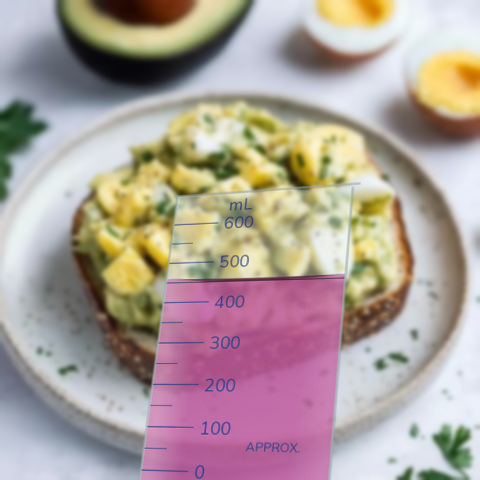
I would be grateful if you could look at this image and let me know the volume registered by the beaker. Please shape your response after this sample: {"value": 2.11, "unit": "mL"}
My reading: {"value": 450, "unit": "mL"}
